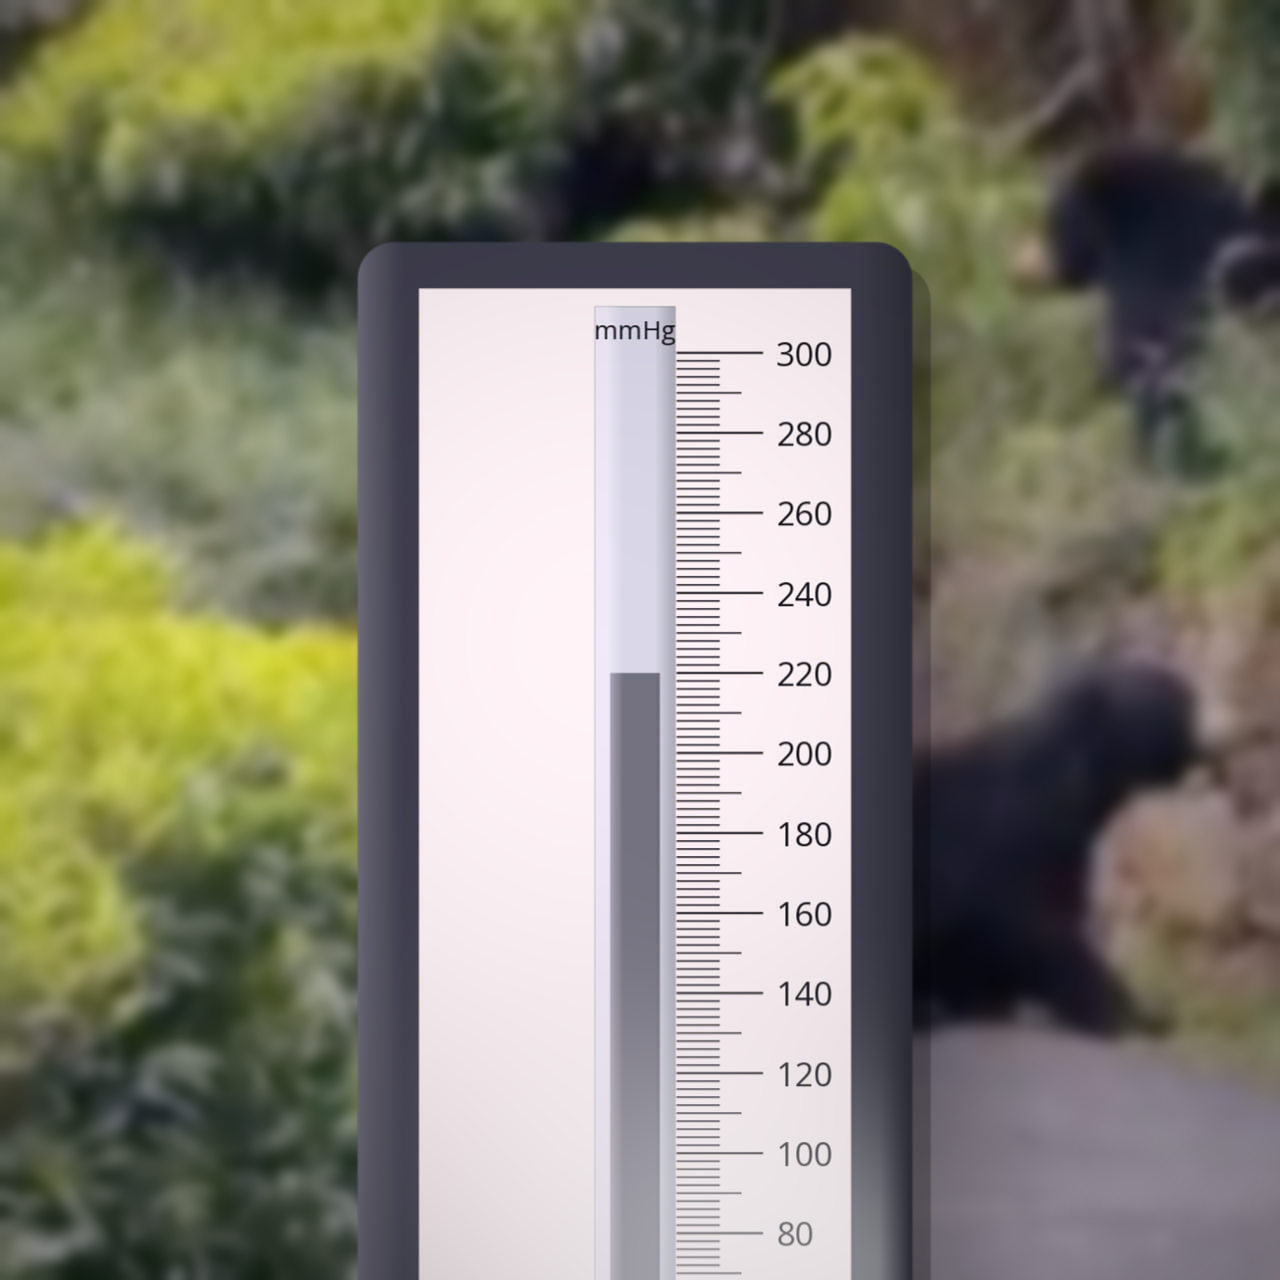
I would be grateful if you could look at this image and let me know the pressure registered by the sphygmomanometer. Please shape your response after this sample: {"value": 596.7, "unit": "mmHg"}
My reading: {"value": 220, "unit": "mmHg"}
